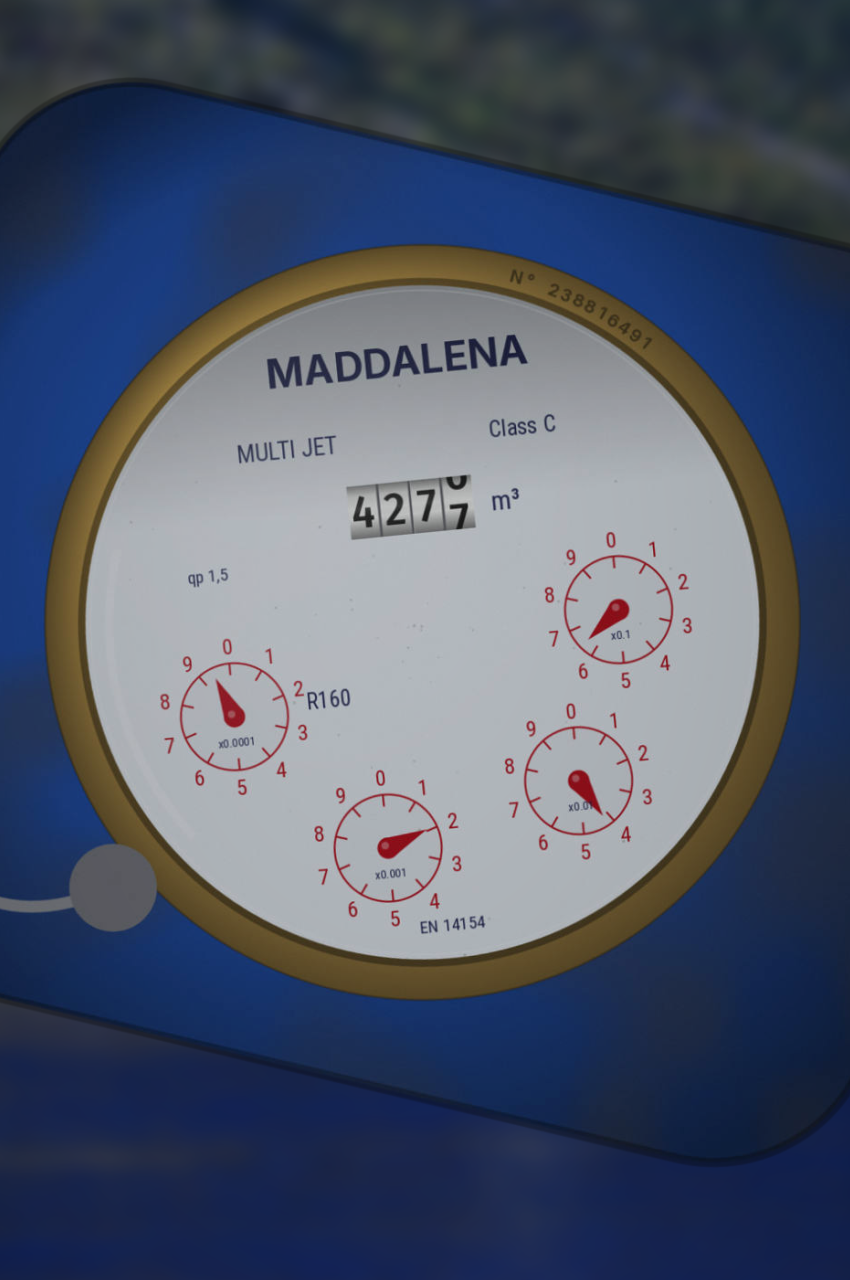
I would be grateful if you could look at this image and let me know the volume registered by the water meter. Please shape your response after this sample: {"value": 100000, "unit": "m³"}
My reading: {"value": 4276.6419, "unit": "m³"}
